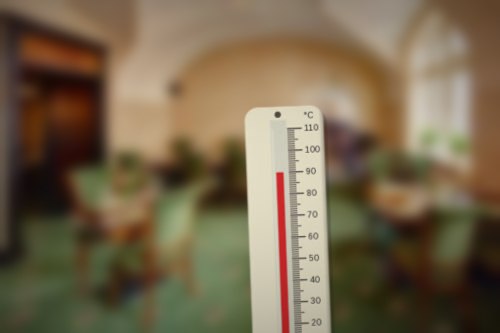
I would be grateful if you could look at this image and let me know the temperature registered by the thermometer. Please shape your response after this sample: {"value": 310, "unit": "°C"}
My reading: {"value": 90, "unit": "°C"}
